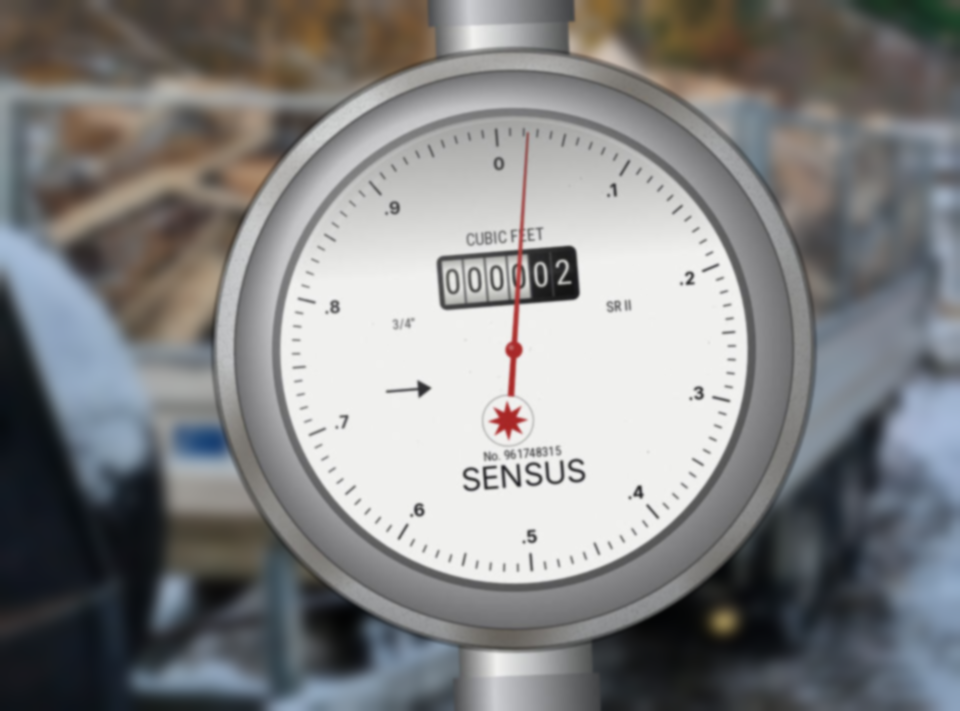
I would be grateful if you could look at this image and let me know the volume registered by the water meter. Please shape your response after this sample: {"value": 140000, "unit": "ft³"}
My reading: {"value": 2.02, "unit": "ft³"}
